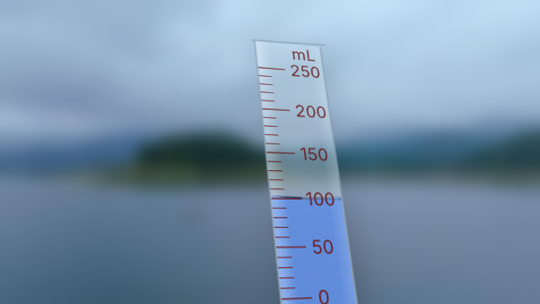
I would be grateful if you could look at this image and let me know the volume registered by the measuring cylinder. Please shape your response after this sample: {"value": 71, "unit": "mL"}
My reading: {"value": 100, "unit": "mL"}
